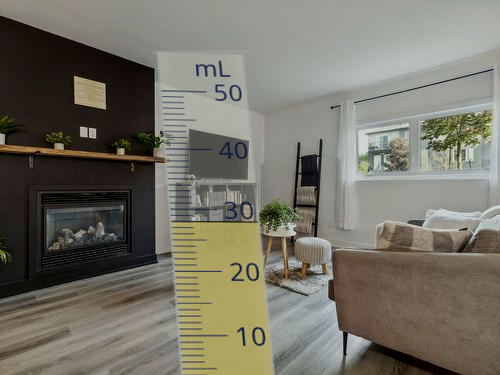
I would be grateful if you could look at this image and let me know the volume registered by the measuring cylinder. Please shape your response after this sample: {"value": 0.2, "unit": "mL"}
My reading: {"value": 28, "unit": "mL"}
